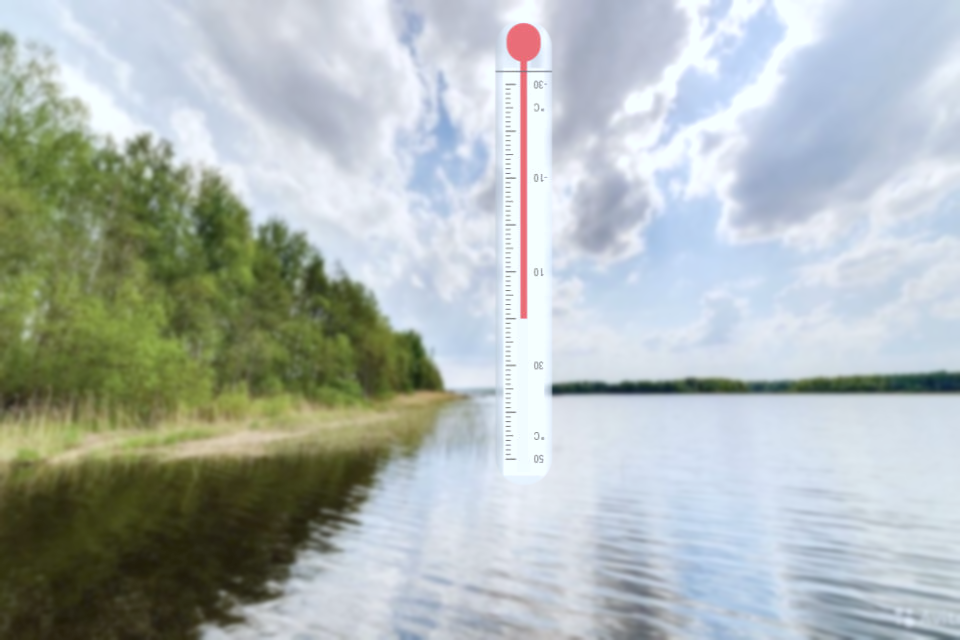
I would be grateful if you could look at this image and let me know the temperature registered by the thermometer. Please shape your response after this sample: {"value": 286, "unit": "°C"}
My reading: {"value": 20, "unit": "°C"}
